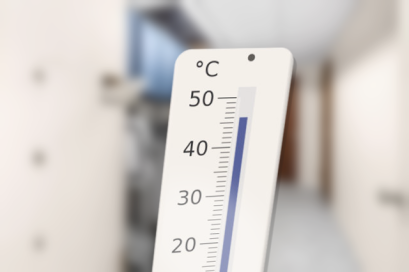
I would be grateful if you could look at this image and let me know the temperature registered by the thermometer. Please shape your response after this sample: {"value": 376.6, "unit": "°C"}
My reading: {"value": 46, "unit": "°C"}
